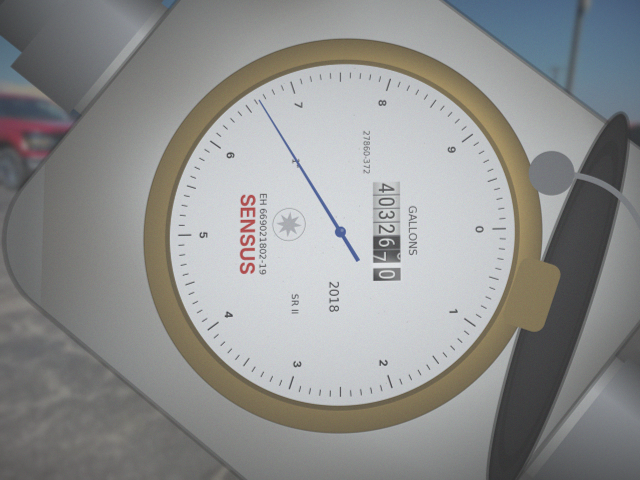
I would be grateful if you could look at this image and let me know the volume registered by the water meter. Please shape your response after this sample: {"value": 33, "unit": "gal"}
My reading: {"value": 4032666.6, "unit": "gal"}
